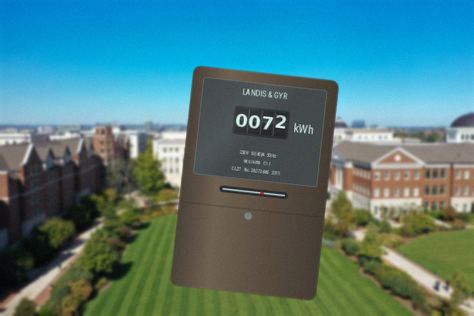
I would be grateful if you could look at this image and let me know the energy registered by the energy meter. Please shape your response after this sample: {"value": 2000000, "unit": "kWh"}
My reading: {"value": 72, "unit": "kWh"}
